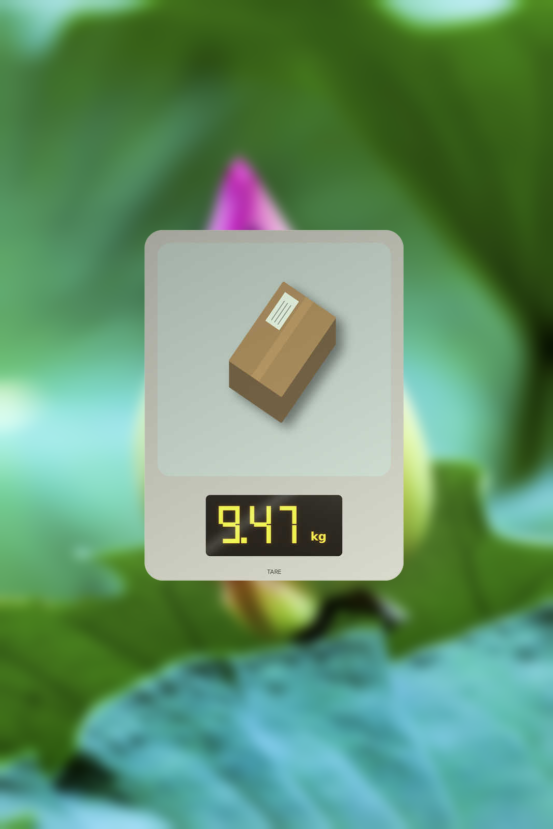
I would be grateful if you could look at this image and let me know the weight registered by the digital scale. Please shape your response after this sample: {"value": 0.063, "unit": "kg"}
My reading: {"value": 9.47, "unit": "kg"}
